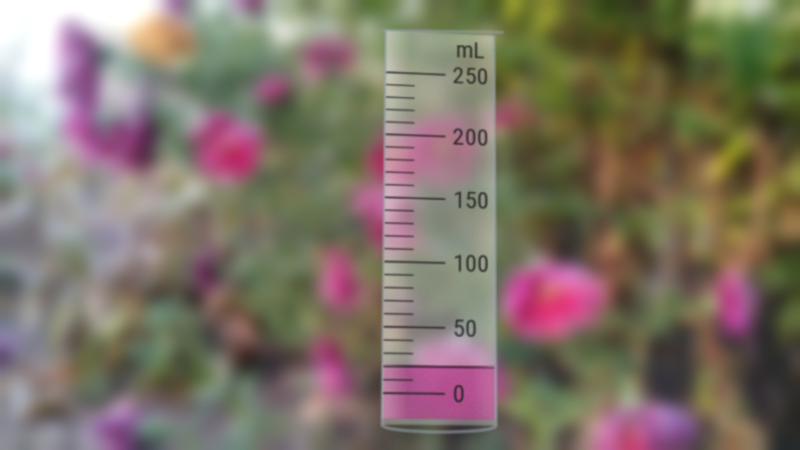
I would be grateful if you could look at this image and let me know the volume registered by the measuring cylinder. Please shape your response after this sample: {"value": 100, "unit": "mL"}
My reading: {"value": 20, "unit": "mL"}
